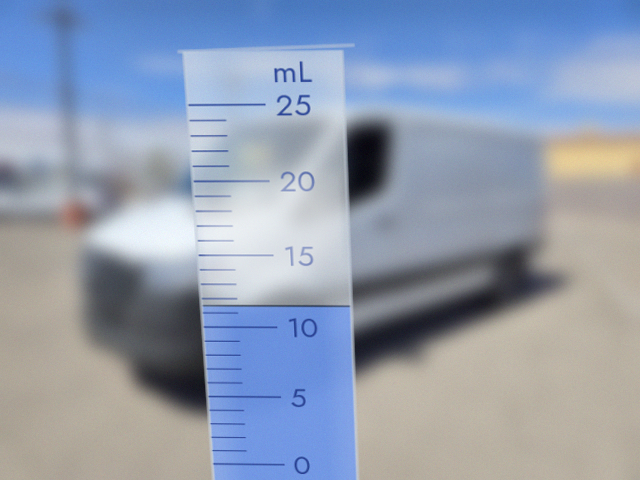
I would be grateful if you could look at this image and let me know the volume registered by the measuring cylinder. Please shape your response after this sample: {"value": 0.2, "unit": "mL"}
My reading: {"value": 11.5, "unit": "mL"}
